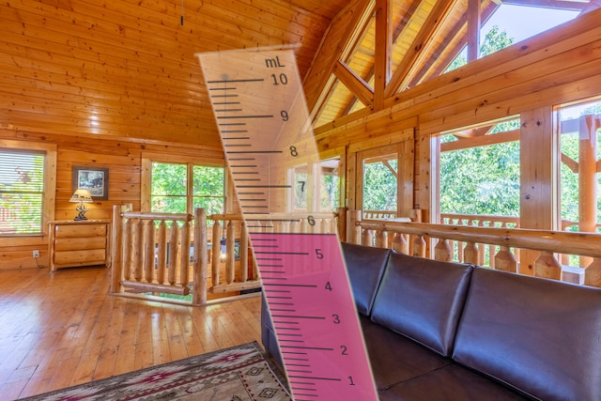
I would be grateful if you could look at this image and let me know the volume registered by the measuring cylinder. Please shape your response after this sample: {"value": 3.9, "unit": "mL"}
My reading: {"value": 5.6, "unit": "mL"}
